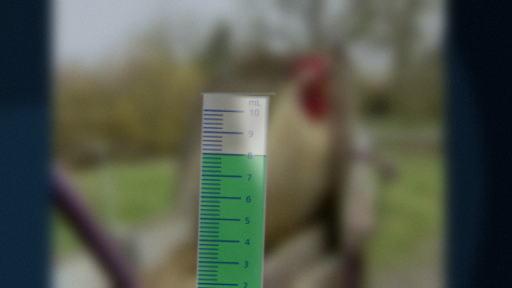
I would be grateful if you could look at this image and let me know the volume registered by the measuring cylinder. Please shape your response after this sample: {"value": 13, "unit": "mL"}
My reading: {"value": 8, "unit": "mL"}
